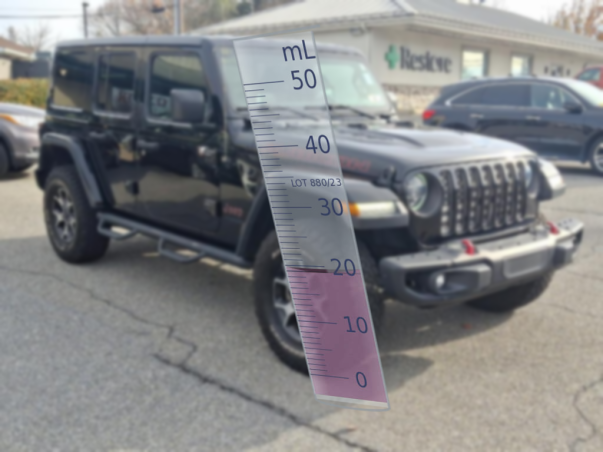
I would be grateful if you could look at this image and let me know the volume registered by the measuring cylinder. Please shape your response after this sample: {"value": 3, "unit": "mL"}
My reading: {"value": 19, "unit": "mL"}
